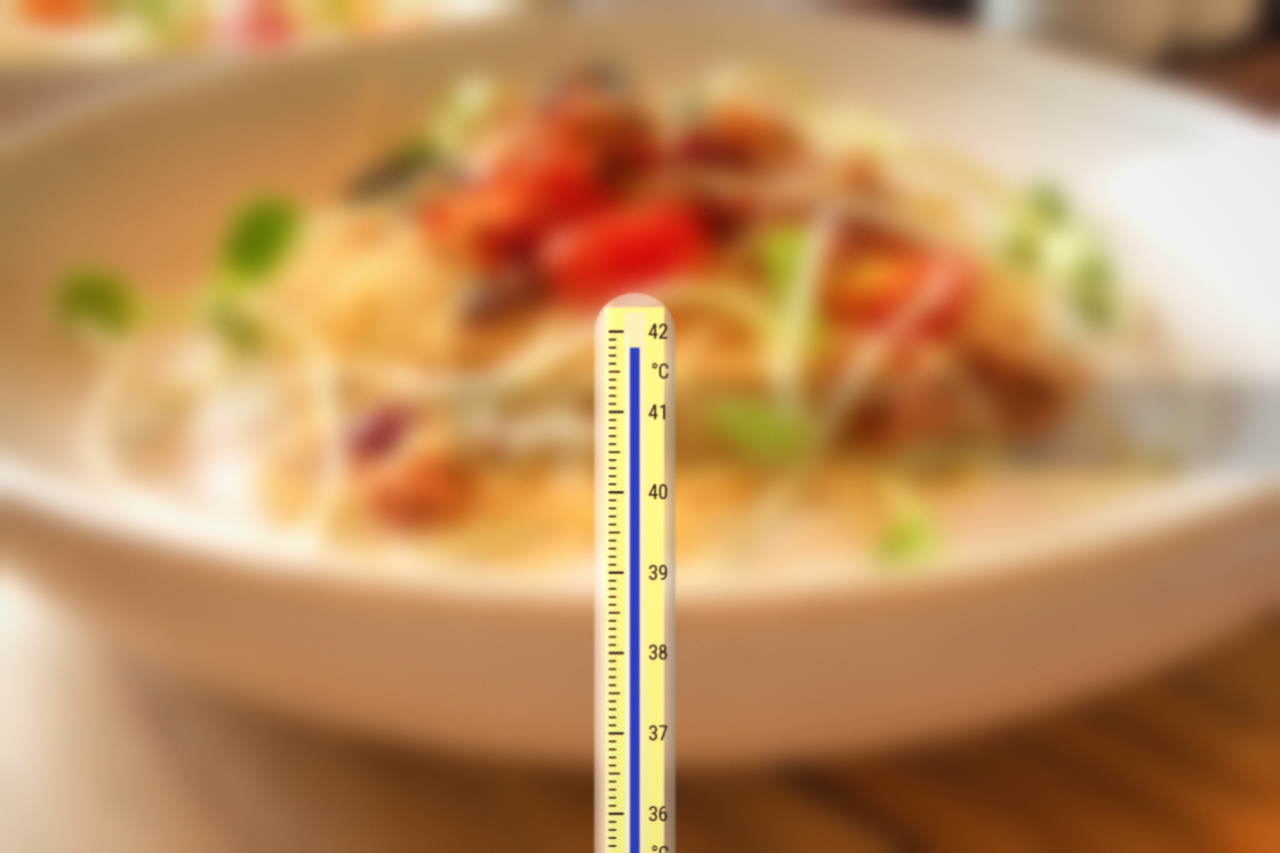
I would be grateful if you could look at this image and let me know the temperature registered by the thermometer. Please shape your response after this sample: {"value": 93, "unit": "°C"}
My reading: {"value": 41.8, "unit": "°C"}
